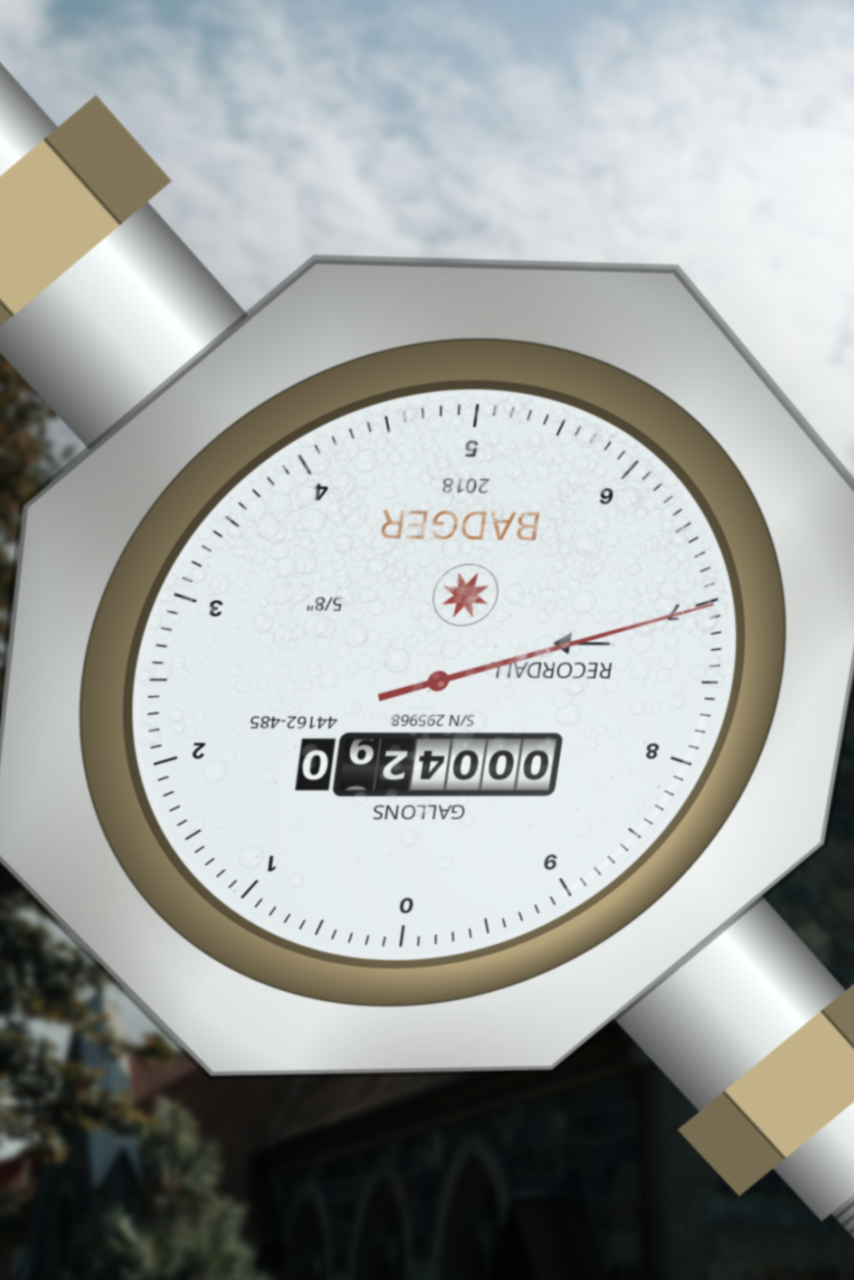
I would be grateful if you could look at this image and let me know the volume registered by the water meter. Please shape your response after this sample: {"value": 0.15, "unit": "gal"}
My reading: {"value": 4287.0, "unit": "gal"}
